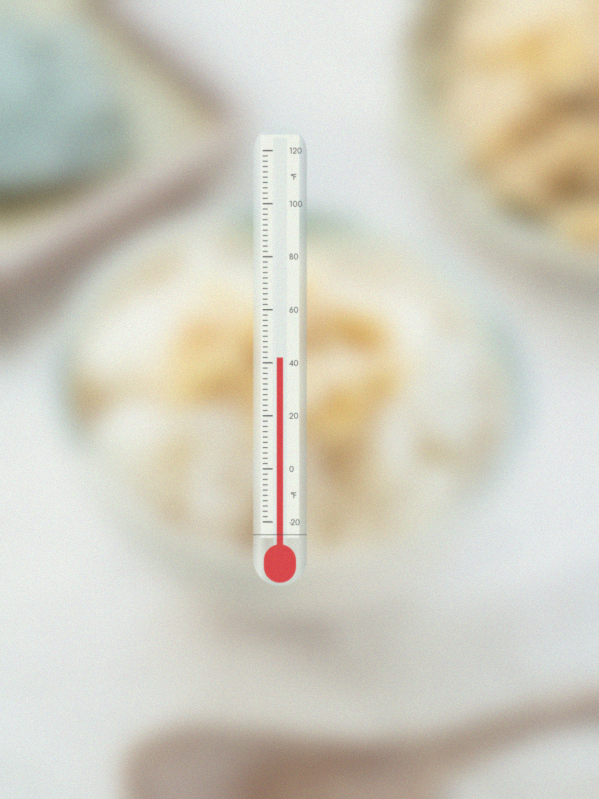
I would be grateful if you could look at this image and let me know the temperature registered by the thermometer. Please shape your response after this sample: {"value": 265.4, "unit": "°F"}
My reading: {"value": 42, "unit": "°F"}
